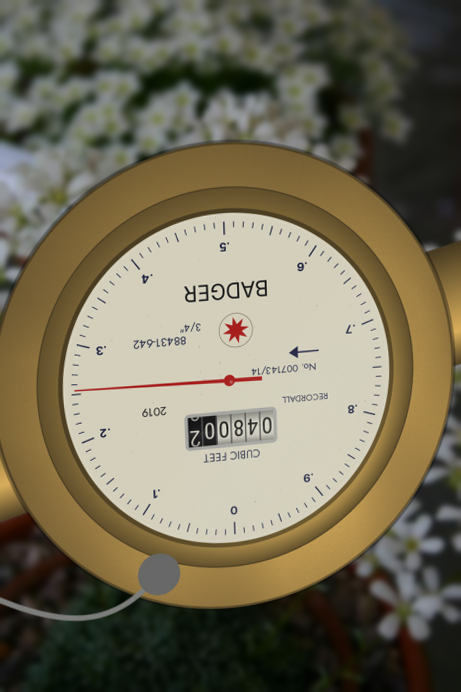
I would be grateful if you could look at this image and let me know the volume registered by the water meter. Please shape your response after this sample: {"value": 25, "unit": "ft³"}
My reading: {"value": 48002.25, "unit": "ft³"}
